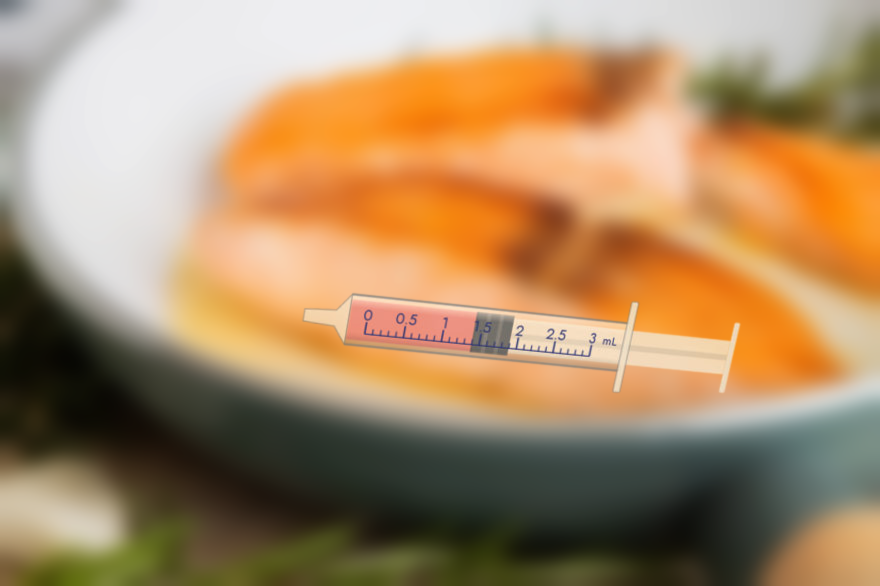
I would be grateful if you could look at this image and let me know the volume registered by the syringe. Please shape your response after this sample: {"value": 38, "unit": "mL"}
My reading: {"value": 1.4, "unit": "mL"}
